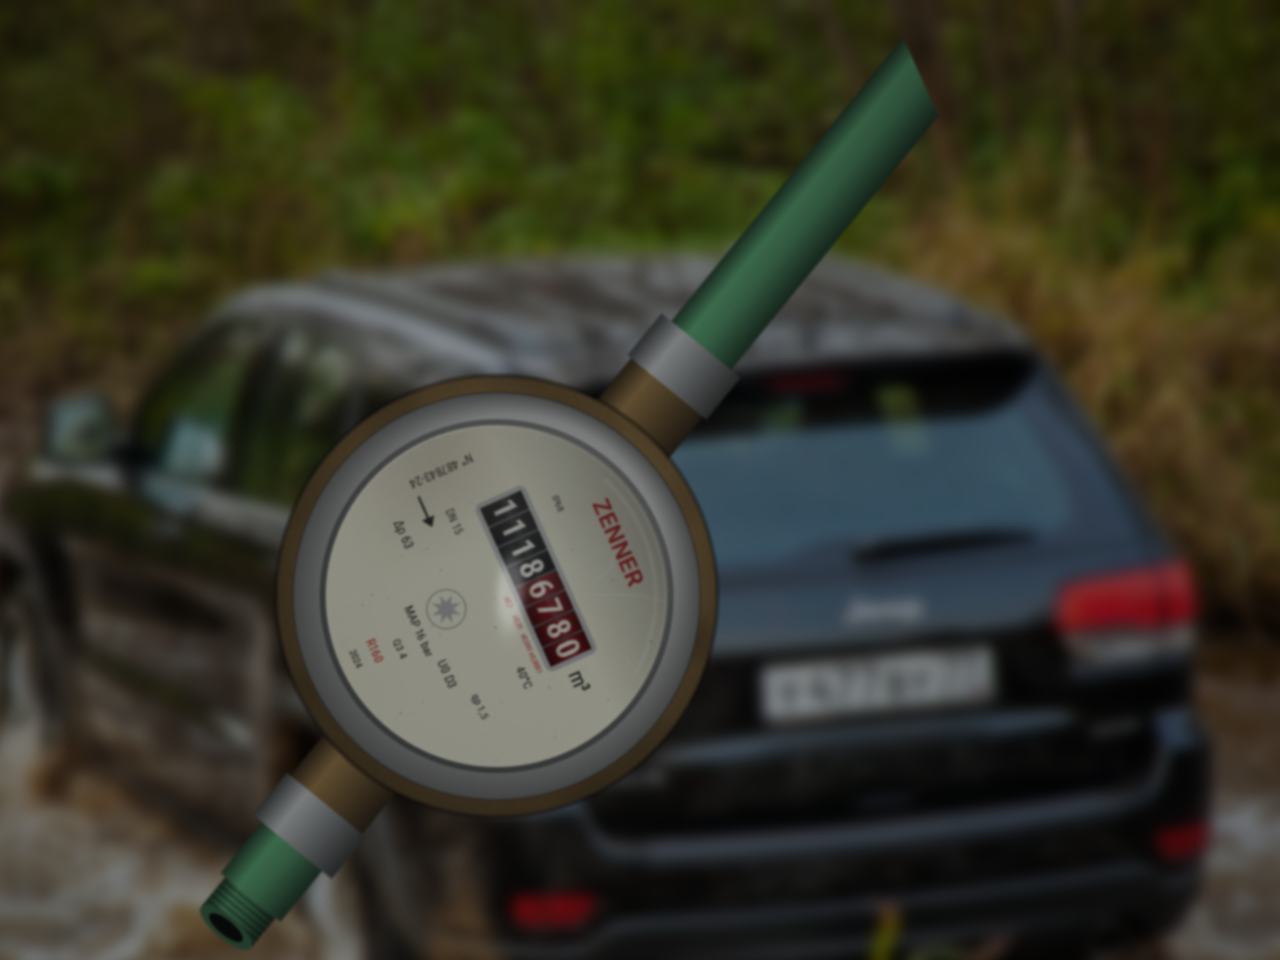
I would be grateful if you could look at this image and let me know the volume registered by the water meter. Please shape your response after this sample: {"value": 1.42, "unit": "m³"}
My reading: {"value": 1118.6780, "unit": "m³"}
